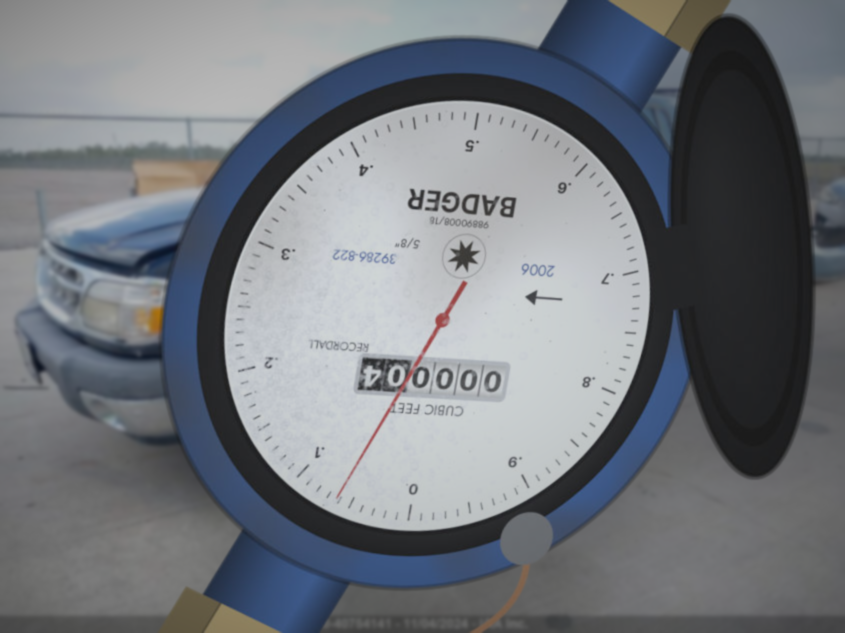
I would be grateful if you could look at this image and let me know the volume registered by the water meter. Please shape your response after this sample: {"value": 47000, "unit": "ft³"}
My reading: {"value": 4.06, "unit": "ft³"}
